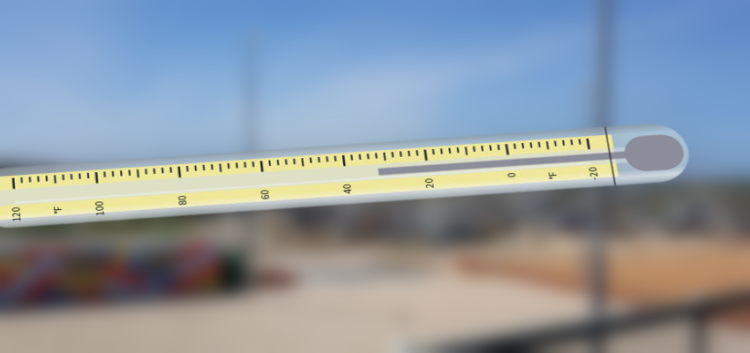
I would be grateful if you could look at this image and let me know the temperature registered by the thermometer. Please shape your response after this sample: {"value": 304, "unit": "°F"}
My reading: {"value": 32, "unit": "°F"}
